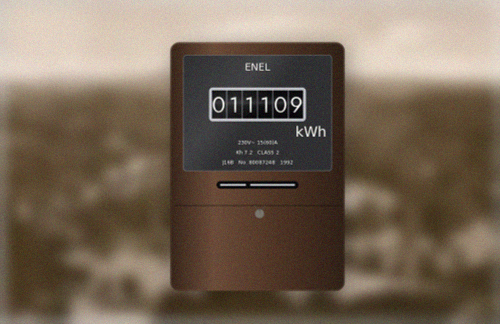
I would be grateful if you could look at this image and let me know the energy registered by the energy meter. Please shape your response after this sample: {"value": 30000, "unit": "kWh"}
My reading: {"value": 11109, "unit": "kWh"}
